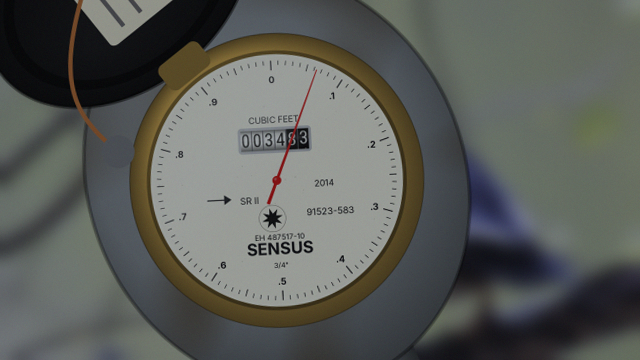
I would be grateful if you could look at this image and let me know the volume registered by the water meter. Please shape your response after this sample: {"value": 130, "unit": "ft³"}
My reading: {"value": 3483.06, "unit": "ft³"}
